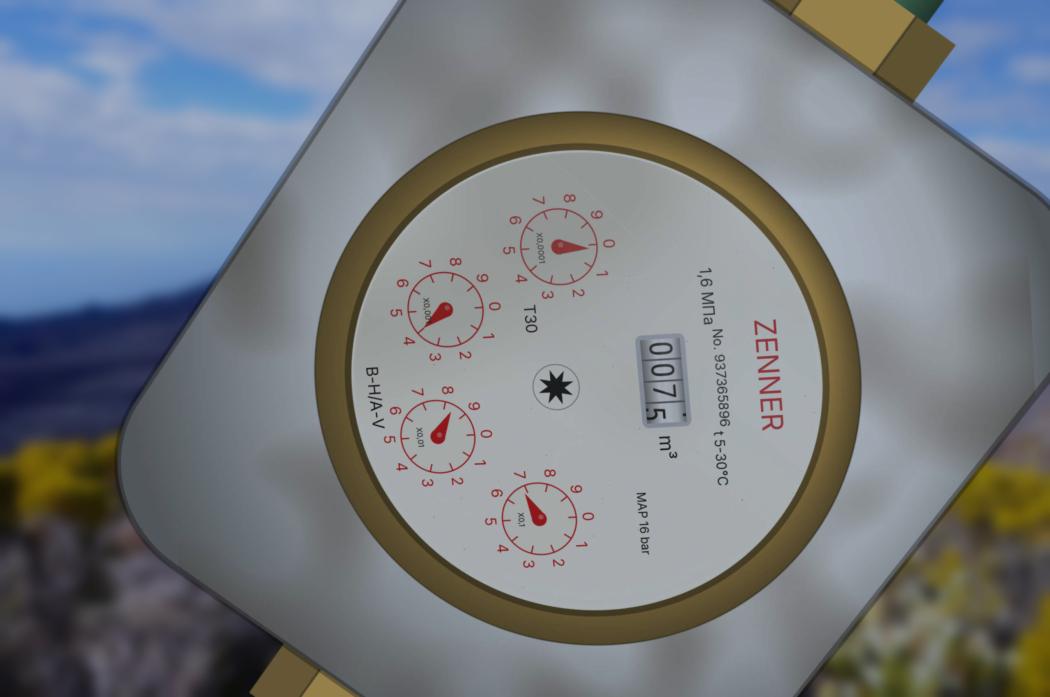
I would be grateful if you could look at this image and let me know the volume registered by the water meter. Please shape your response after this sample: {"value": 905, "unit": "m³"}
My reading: {"value": 74.6840, "unit": "m³"}
